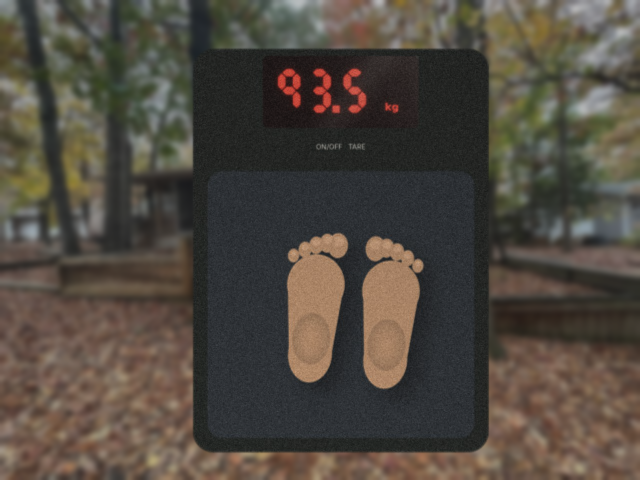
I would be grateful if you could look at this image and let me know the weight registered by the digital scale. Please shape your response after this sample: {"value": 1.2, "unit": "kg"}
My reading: {"value": 93.5, "unit": "kg"}
